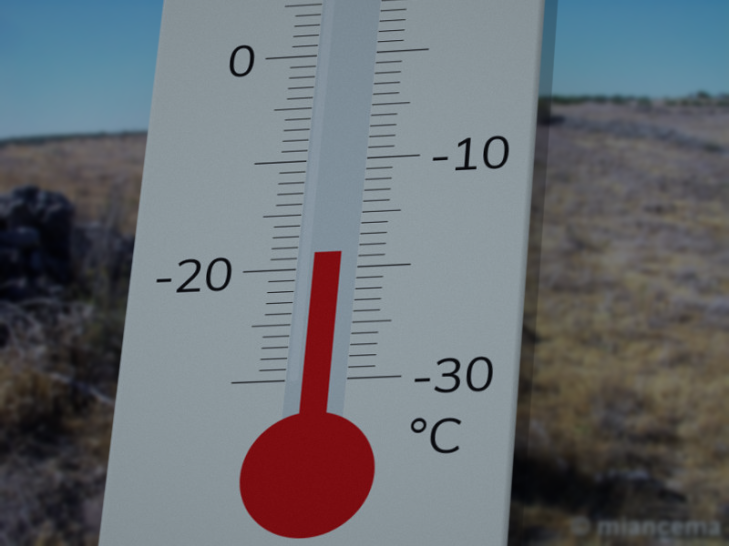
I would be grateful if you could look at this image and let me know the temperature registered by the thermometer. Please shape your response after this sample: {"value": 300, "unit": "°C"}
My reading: {"value": -18.5, "unit": "°C"}
